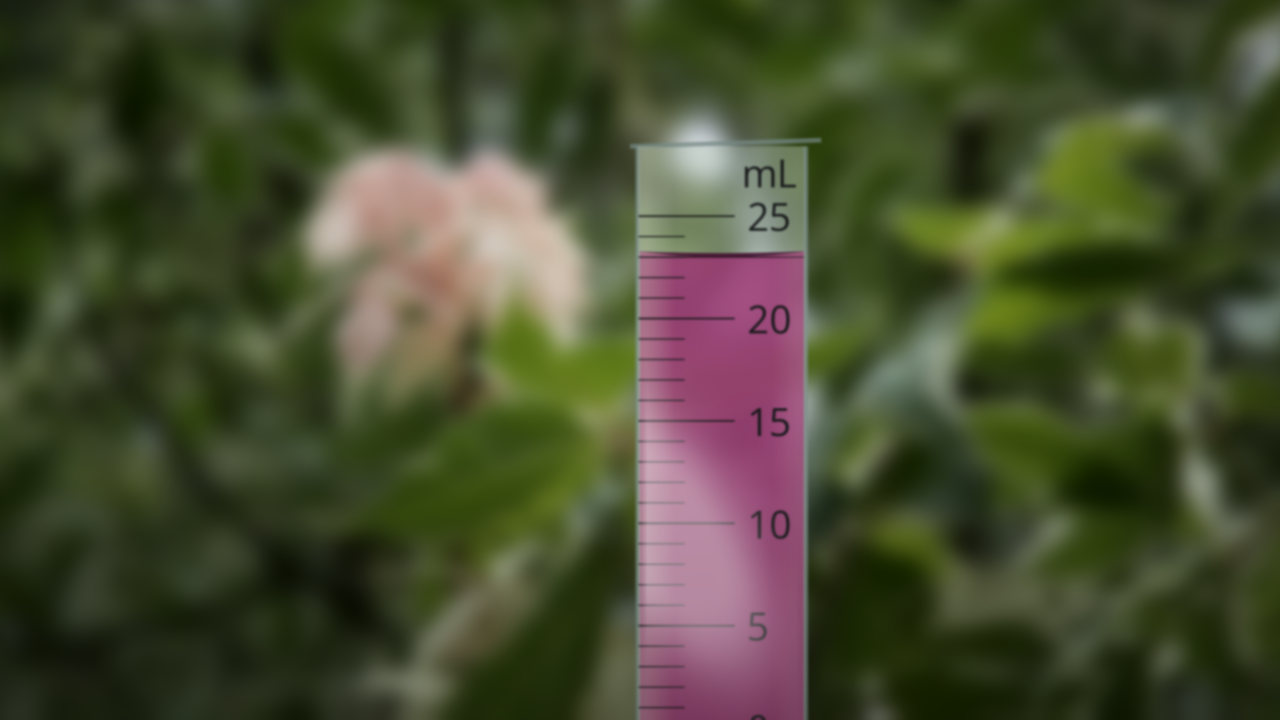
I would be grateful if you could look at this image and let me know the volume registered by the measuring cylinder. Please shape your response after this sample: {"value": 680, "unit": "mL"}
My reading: {"value": 23, "unit": "mL"}
